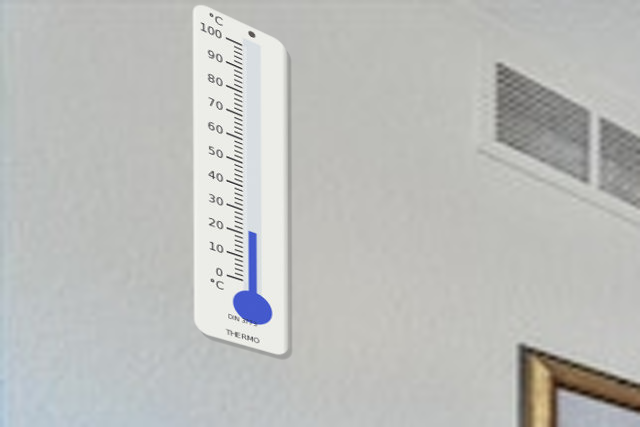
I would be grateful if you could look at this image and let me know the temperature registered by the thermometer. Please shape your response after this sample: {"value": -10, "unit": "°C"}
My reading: {"value": 22, "unit": "°C"}
